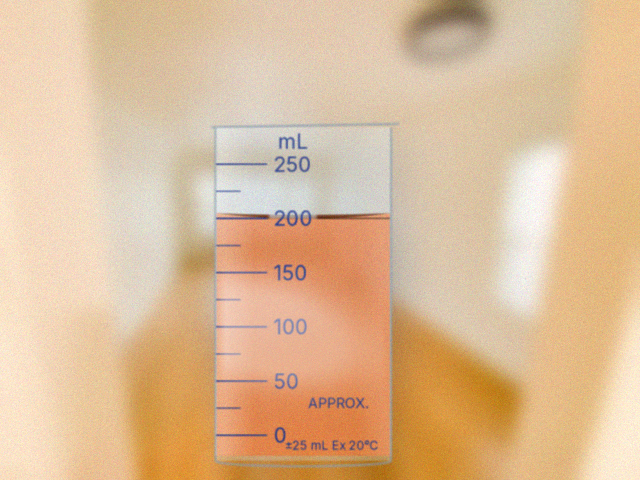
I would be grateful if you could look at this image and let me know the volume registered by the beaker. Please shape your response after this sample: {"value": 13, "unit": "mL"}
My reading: {"value": 200, "unit": "mL"}
